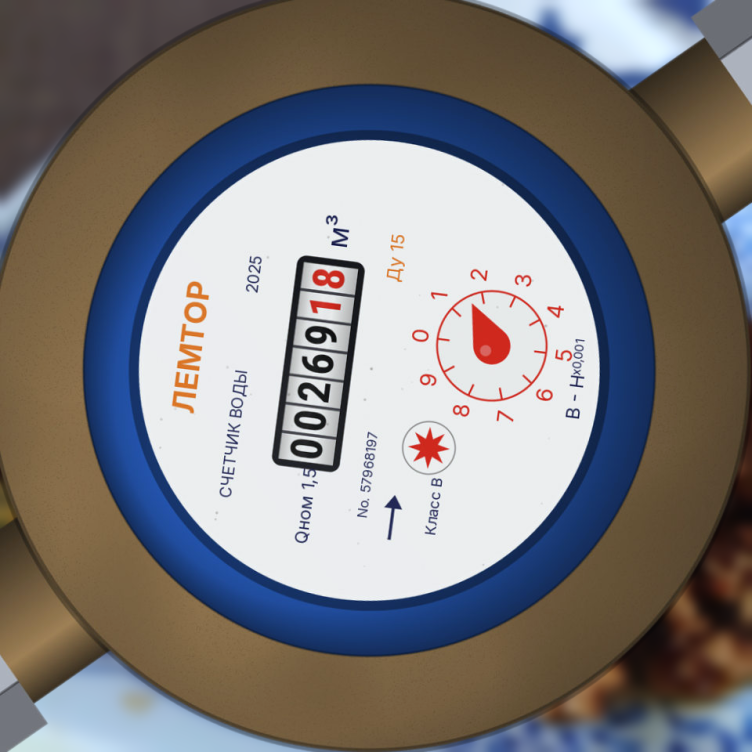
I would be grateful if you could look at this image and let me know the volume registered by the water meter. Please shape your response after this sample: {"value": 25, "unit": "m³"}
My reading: {"value": 269.181, "unit": "m³"}
